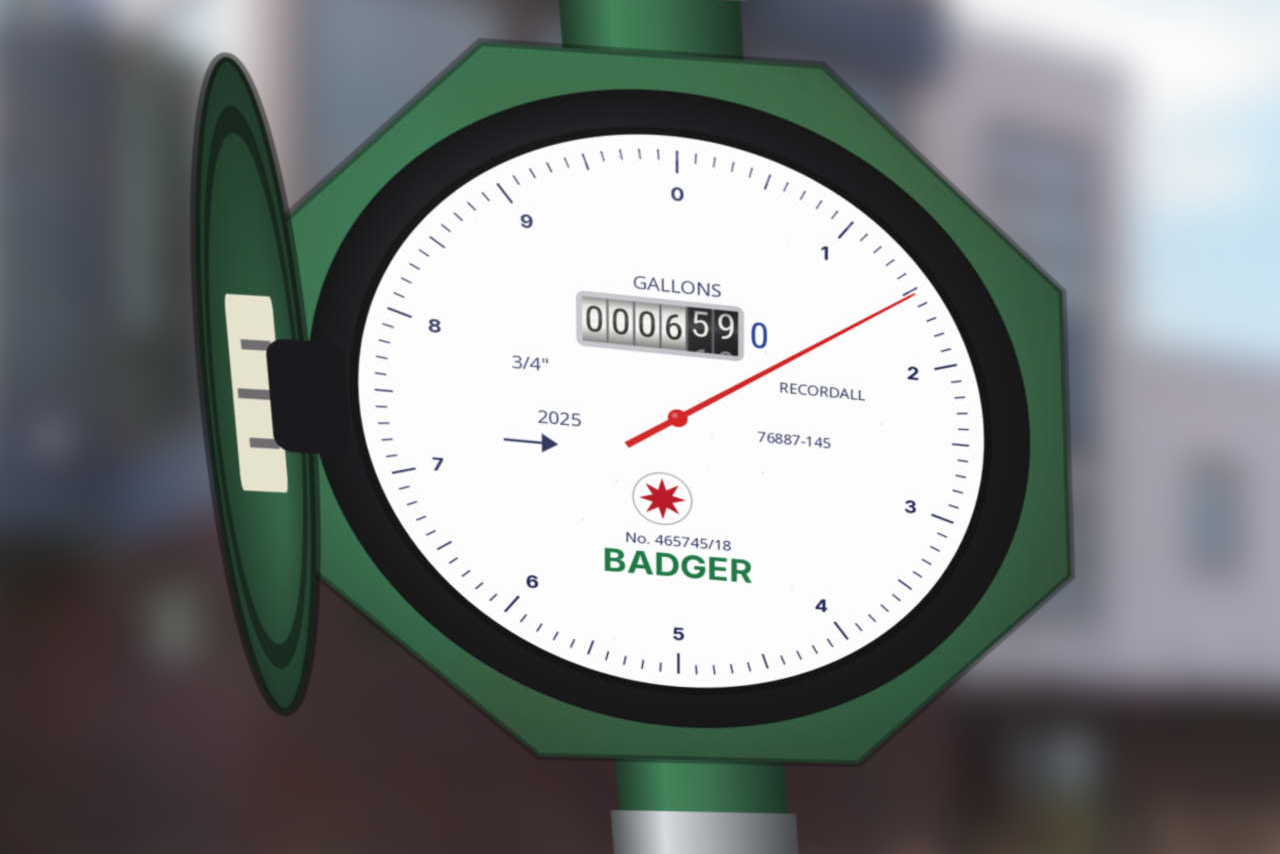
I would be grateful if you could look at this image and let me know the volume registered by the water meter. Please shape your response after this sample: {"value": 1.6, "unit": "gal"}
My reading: {"value": 6591.5, "unit": "gal"}
